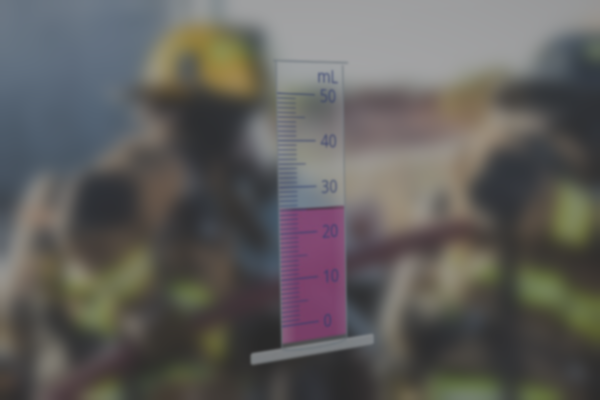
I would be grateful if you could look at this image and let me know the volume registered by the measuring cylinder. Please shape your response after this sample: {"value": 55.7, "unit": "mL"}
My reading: {"value": 25, "unit": "mL"}
